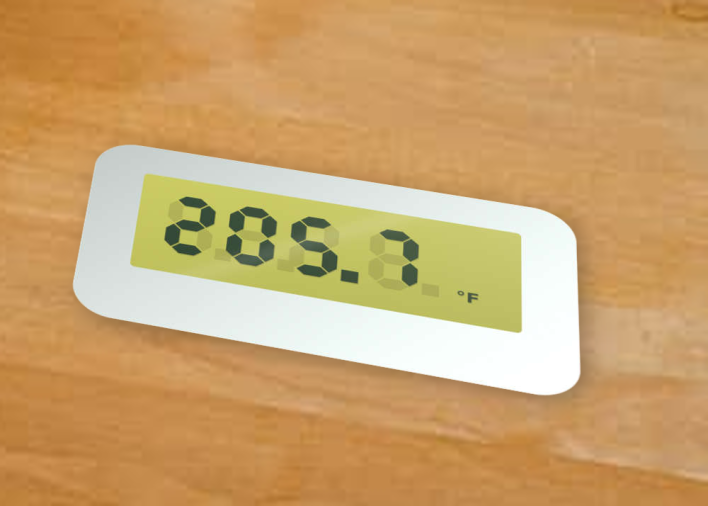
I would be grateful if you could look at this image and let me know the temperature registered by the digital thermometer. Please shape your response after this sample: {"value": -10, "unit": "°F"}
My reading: {"value": 205.7, "unit": "°F"}
